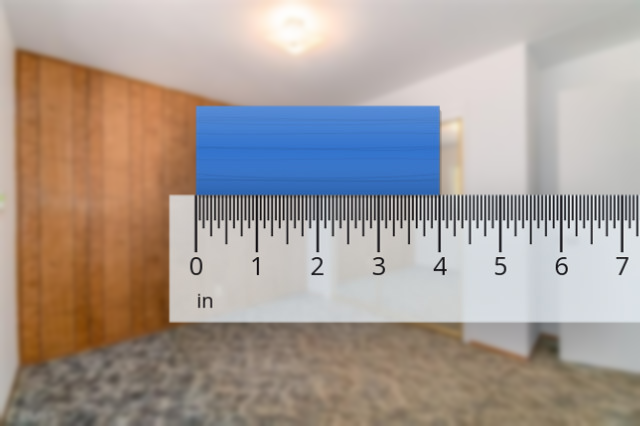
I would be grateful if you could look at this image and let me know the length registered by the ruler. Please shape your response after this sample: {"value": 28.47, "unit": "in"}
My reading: {"value": 4, "unit": "in"}
